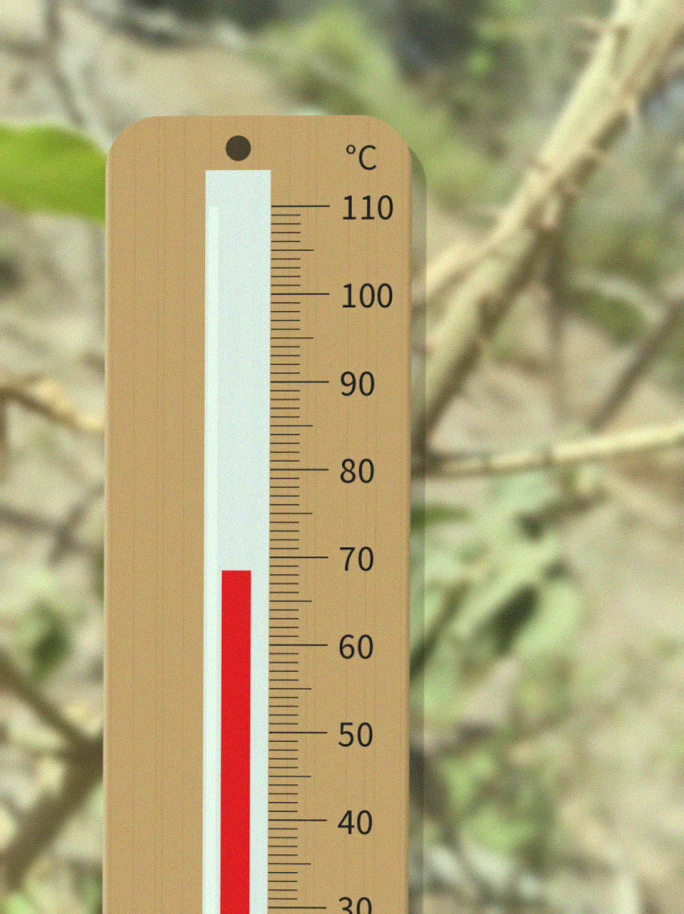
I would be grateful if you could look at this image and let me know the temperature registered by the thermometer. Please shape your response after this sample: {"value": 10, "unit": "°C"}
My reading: {"value": 68.5, "unit": "°C"}
